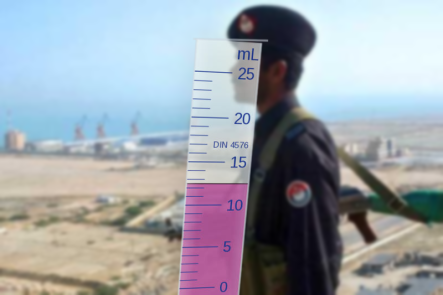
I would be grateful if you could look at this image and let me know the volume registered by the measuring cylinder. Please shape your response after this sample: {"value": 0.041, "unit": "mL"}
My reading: {"value": 12.5, "unit": "mL"}
